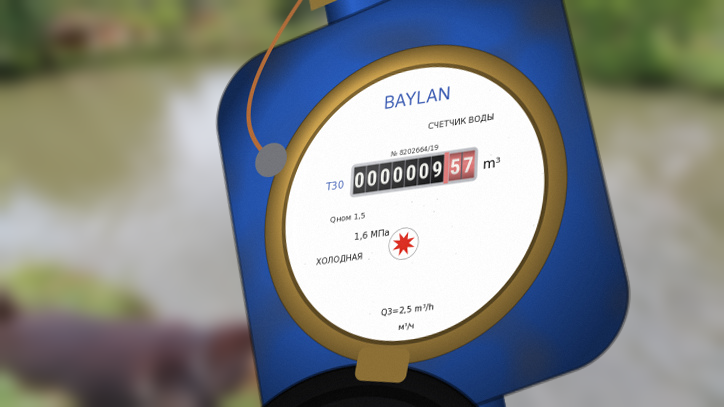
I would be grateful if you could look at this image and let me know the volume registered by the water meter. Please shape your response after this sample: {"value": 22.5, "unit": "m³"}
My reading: {"value": 9.57, "unit": "m³"}
